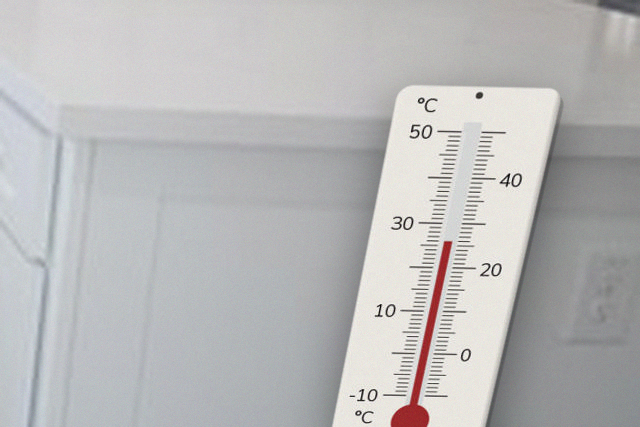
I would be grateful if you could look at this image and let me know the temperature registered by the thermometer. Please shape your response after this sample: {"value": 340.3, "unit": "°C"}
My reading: {"value": 26, "unit": "°C"}
